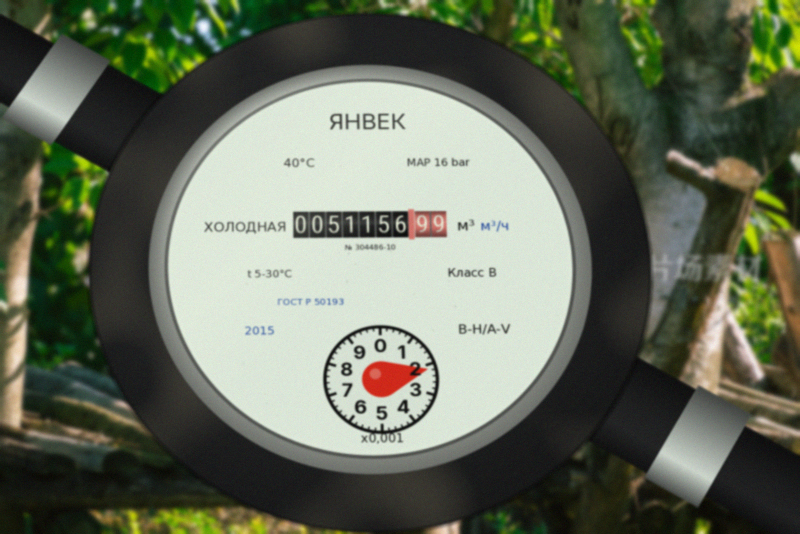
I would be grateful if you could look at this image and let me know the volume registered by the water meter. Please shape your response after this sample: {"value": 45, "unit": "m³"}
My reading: {"value": 51156.992, "unit": "m³"}
